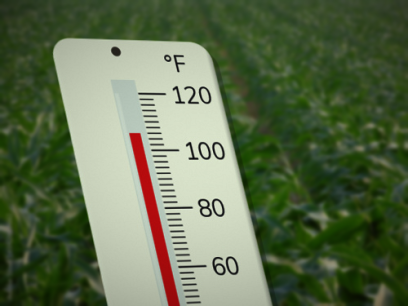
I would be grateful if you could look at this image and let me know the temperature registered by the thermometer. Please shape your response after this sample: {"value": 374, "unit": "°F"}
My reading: {"value": 106, "unit": "°F"}
